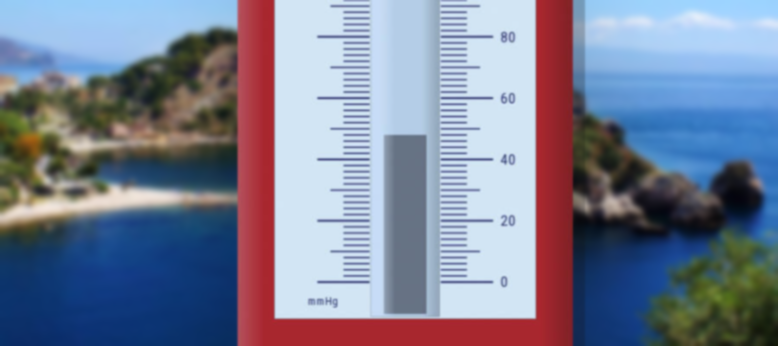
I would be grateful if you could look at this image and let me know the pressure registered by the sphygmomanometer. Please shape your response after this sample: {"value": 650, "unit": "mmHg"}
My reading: {"value": 48, "unit": "mmHg"}
